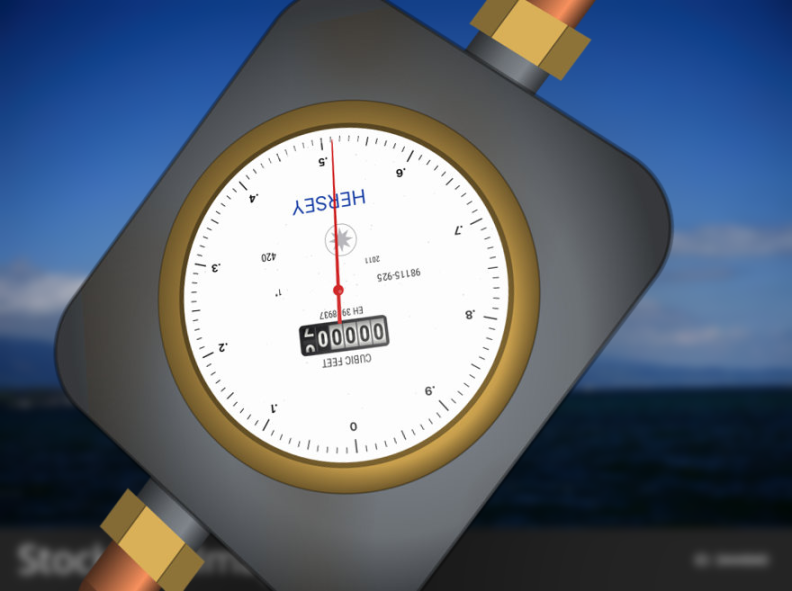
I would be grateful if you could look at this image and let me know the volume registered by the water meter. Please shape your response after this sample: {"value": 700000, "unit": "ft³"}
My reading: {"value": 6.51, "unit": "ft³"}
